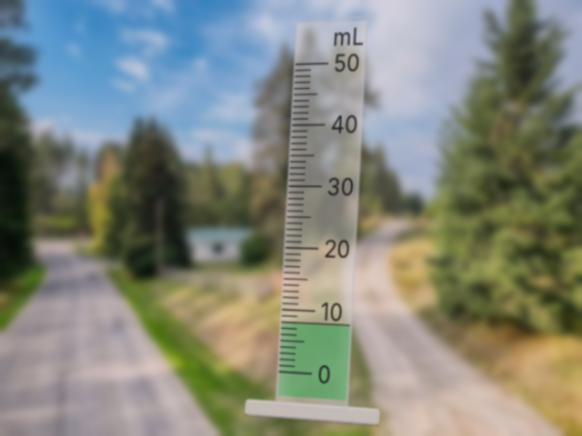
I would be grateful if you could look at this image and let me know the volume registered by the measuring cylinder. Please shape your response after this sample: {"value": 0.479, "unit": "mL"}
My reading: {"value": 8, "unit": "mL"}
